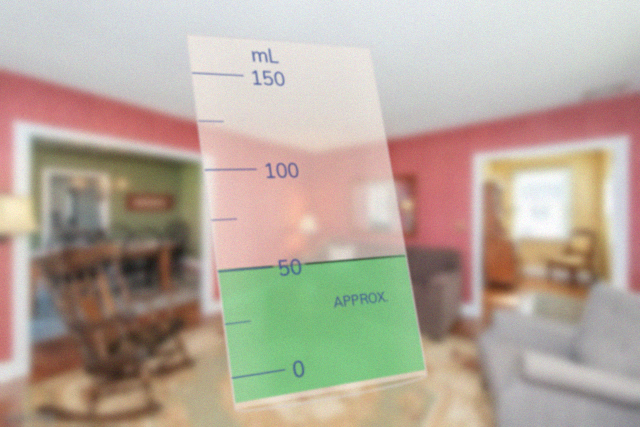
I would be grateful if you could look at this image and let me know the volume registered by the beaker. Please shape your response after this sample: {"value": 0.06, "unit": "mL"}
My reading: {"value": 50, "unit": "mL"}
